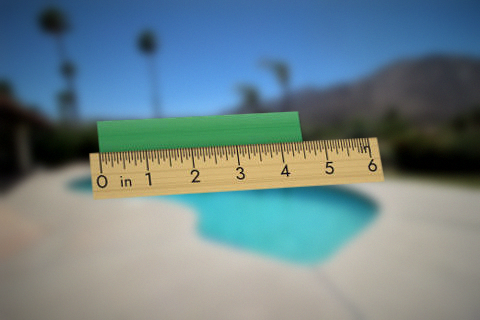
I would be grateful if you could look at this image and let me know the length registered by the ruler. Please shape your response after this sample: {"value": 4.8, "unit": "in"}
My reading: {"value": 4.5, "unit": "in"}
